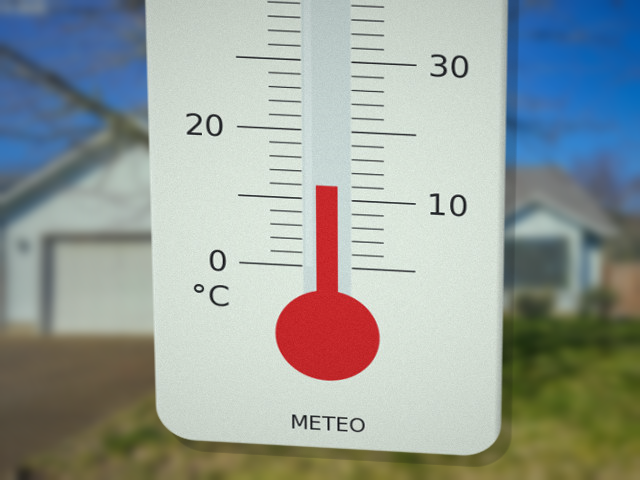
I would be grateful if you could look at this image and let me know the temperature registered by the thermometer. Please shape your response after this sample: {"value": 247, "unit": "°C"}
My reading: {"value": 12, "unit": "°C"}
